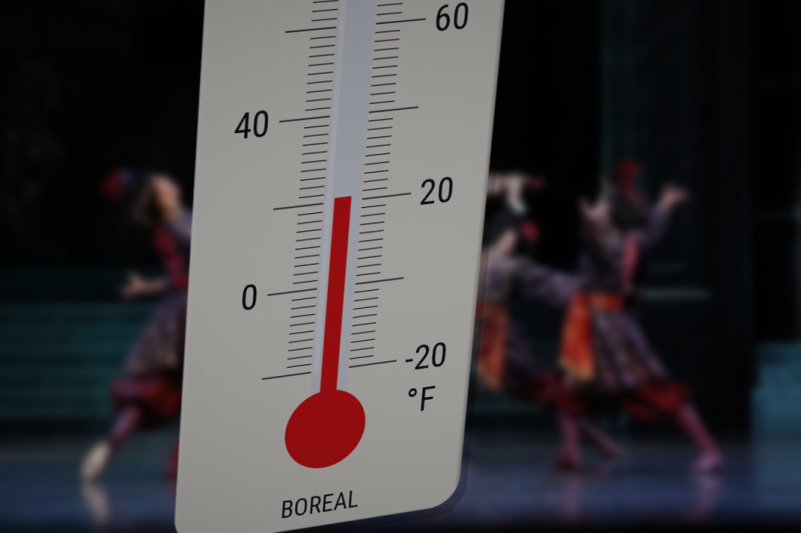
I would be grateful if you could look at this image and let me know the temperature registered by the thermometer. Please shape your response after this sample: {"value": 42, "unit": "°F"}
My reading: {"value": 21, "unit": "°F"}
